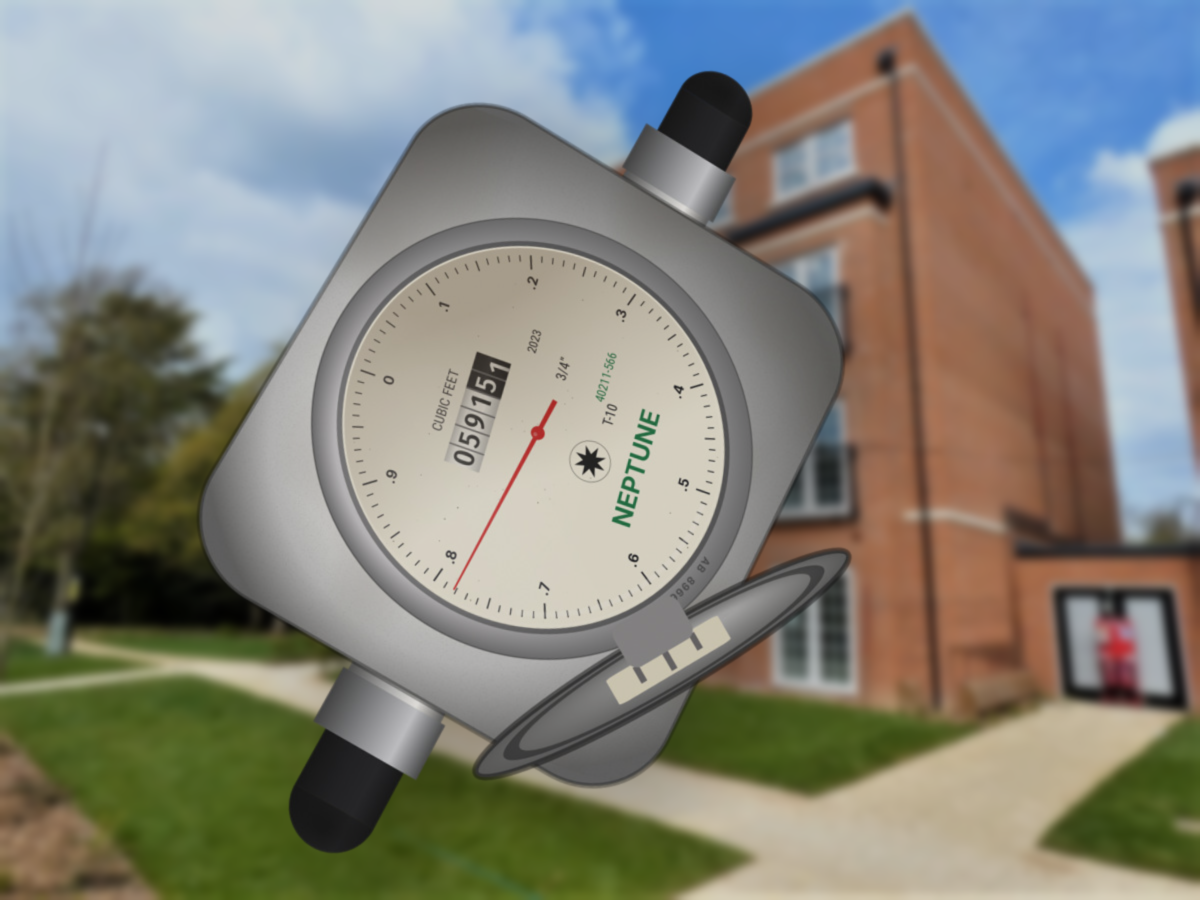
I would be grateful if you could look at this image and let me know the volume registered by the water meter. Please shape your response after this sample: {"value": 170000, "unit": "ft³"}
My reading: {"value": 59150.78, "unit": "ft³"}
